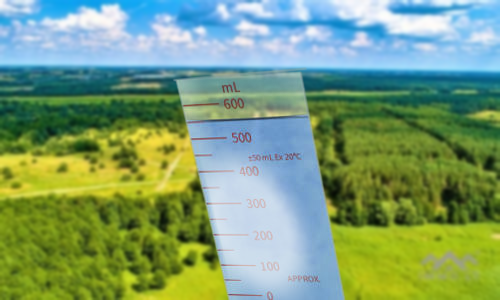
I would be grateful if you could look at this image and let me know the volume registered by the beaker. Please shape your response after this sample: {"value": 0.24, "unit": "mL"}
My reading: {"value": 550, "unit": "mL"}
